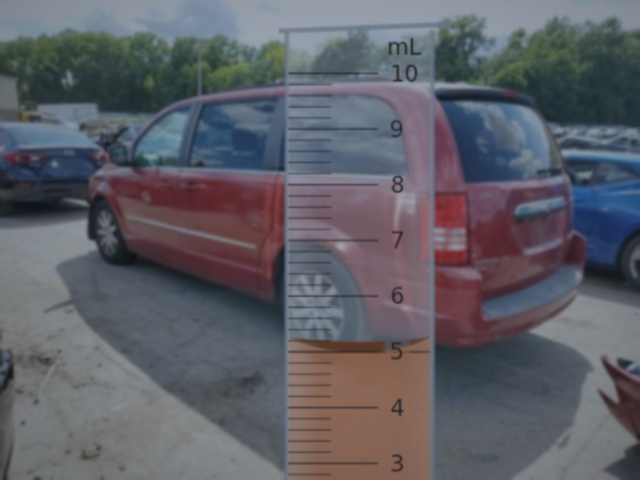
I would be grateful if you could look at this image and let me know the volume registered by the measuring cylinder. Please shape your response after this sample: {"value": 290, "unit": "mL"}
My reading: {"value": 5, "unit": "mL"}
